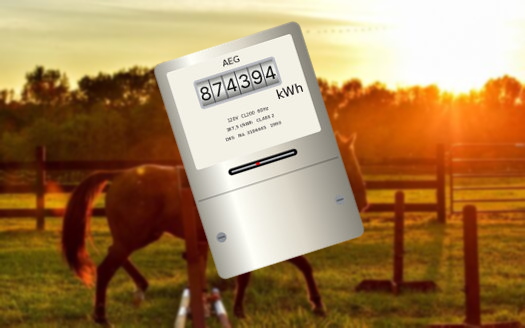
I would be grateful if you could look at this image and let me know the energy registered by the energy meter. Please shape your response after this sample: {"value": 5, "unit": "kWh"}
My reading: {"value": 874394, "unit": "kWh"}
